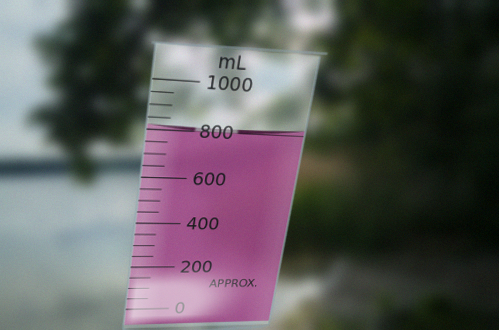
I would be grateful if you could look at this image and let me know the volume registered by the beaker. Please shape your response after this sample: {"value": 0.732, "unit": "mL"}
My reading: {"value": 800, "unit": "mL"}
